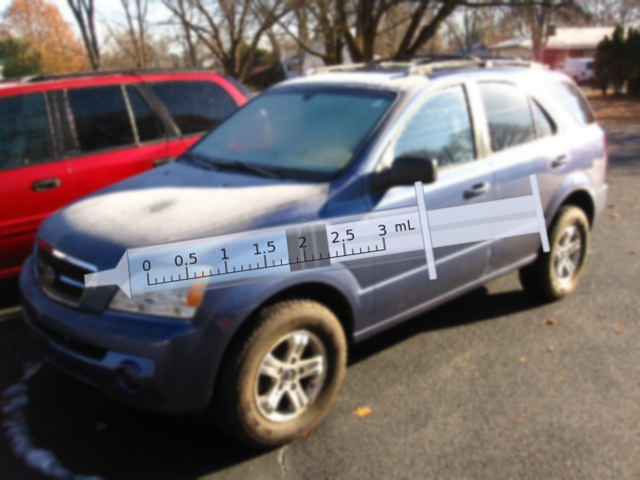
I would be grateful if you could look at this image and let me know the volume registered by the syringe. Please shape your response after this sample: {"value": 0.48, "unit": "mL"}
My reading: {"value": 1.8, "unit": "mL"}
